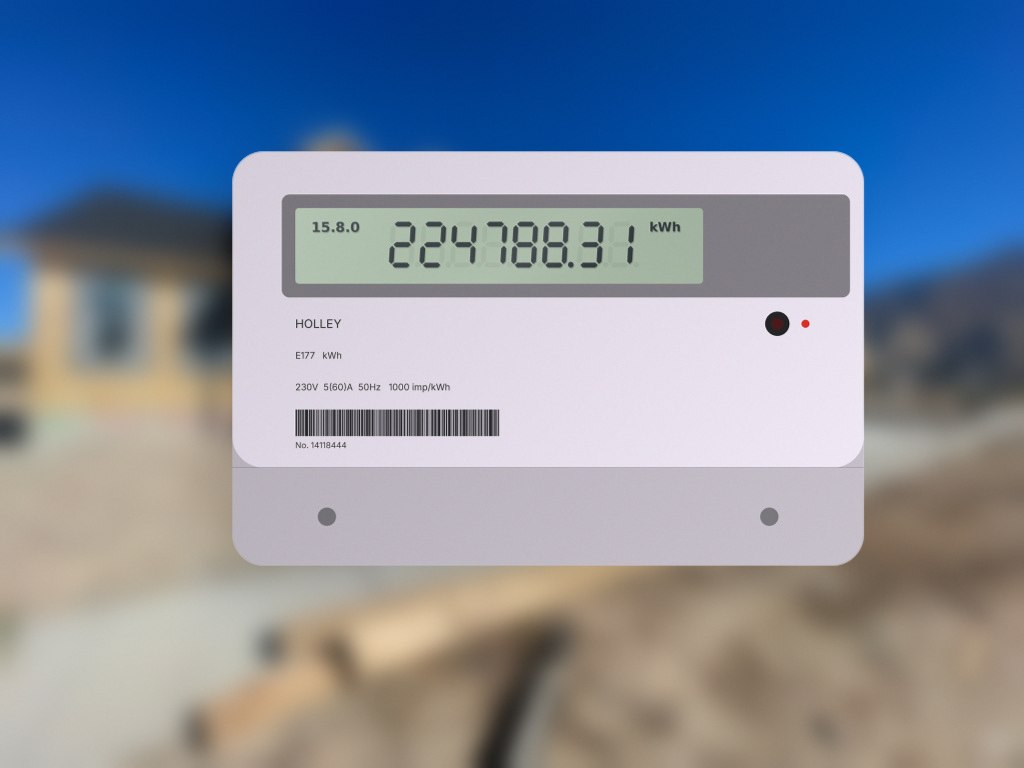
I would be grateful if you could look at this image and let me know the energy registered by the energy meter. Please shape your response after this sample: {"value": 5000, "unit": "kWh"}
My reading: {"value": 224788.31, "unit": "kWh"}
